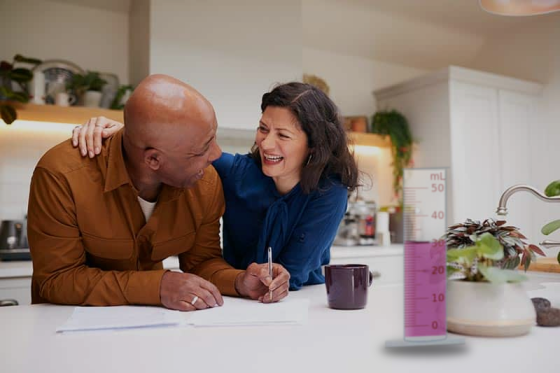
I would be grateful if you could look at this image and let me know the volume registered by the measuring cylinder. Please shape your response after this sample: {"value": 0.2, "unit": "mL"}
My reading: {"value": 30, "unit": "mL"}
